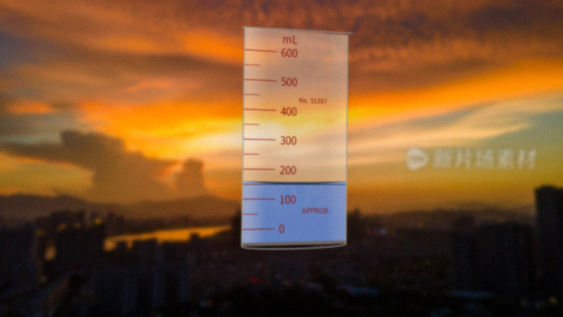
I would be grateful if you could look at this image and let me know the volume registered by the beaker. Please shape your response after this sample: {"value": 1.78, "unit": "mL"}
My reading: {"value": 150, "unit": "mL"}
